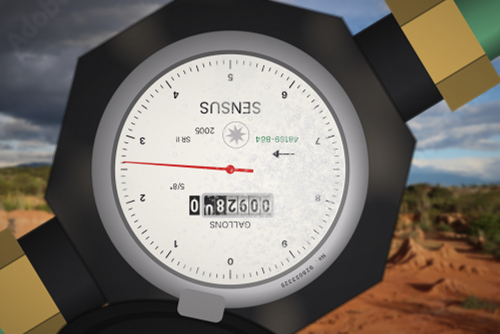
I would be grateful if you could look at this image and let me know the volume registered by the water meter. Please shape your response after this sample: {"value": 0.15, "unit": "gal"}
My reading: {"value": 92802.6, "unit": "gal"}
